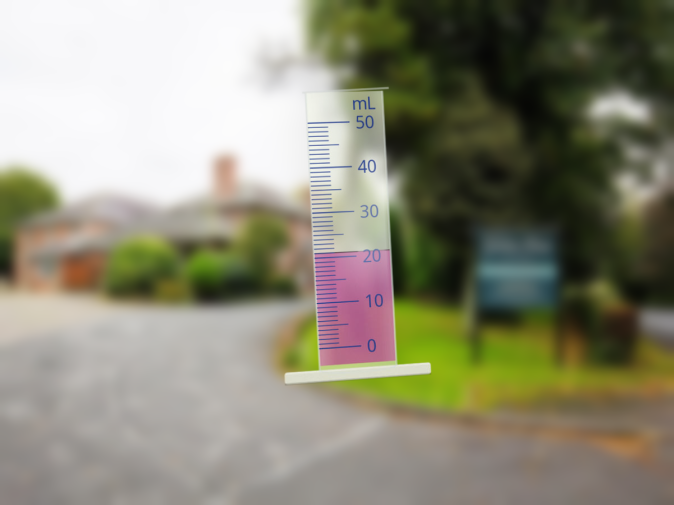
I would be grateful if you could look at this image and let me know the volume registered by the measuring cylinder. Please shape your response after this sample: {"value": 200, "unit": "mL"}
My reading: {"value": 21, "unit": "mL"}
